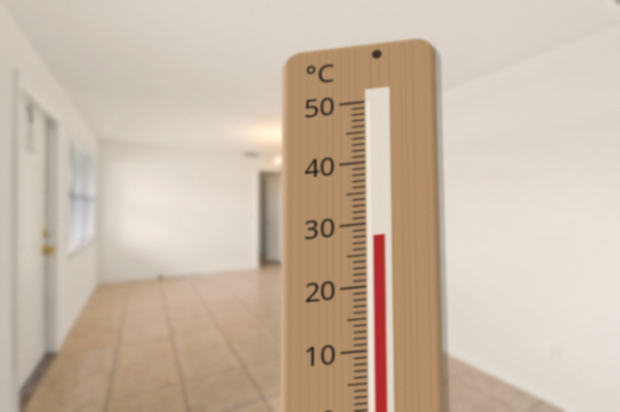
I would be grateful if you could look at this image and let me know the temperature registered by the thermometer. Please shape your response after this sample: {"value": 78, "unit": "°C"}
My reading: {"value": 28, "unit": "°C"}
